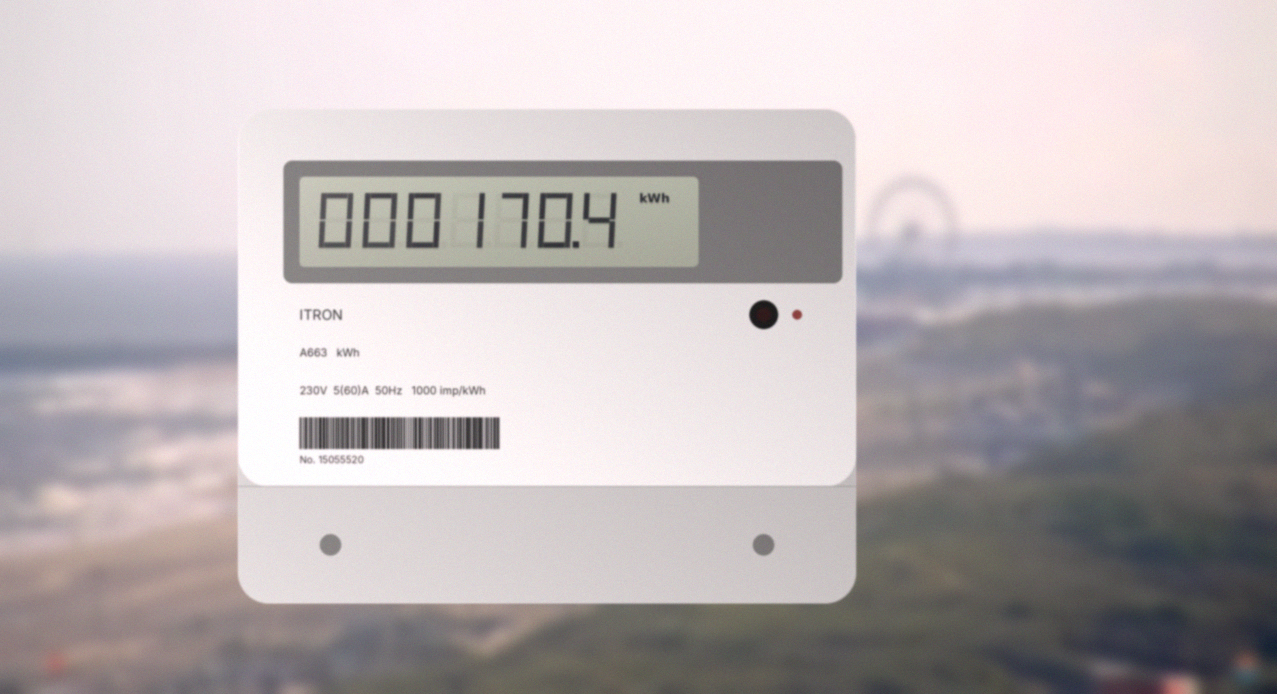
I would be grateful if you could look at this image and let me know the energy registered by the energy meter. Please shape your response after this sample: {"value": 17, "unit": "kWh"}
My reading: {"value": 170.4, "unit": "kWh"}
